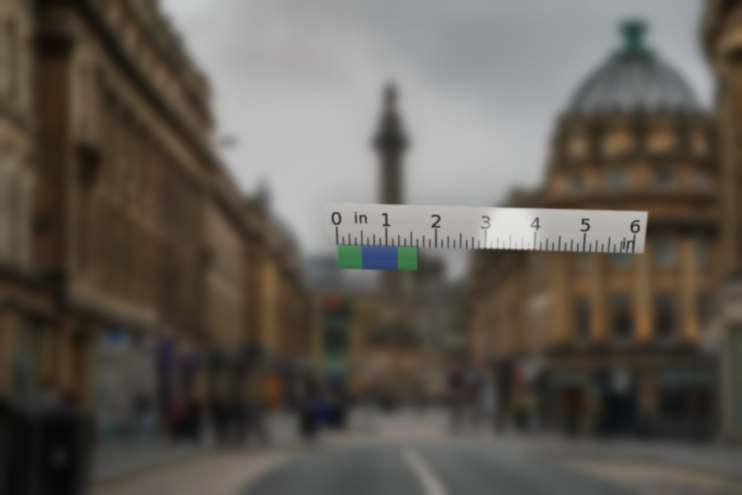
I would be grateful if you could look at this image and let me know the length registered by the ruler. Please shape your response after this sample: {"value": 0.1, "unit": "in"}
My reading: {"value": 1.625, "unit": "in"}
